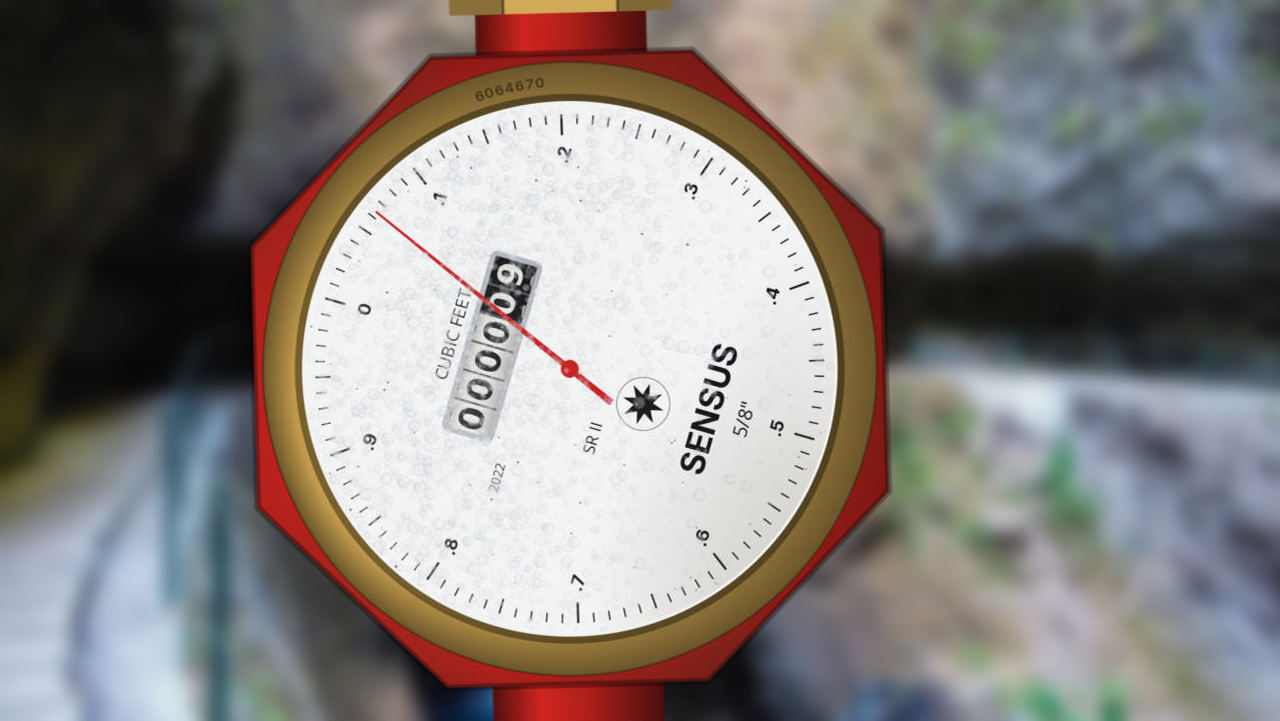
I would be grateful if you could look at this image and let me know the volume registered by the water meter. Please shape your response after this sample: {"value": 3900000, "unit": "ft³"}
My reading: {"value": 9.06, "unit": "ft³"}
